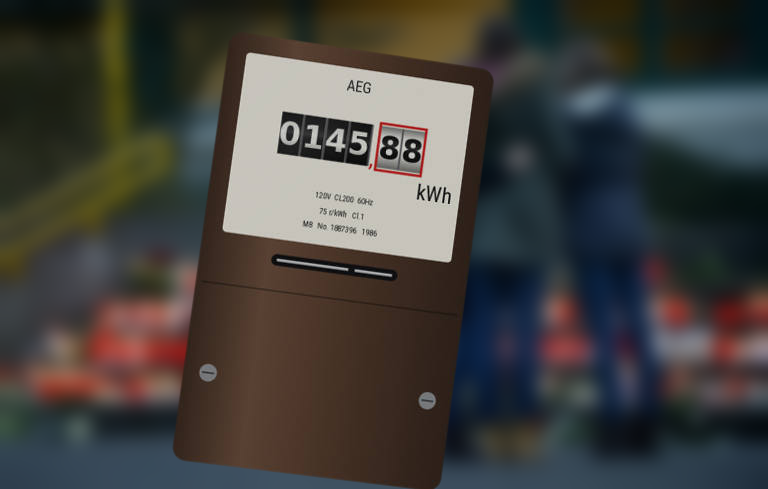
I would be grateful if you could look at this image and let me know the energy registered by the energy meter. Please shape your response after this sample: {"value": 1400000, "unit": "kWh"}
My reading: {"value": 145.88, "unit": "kWh"}
